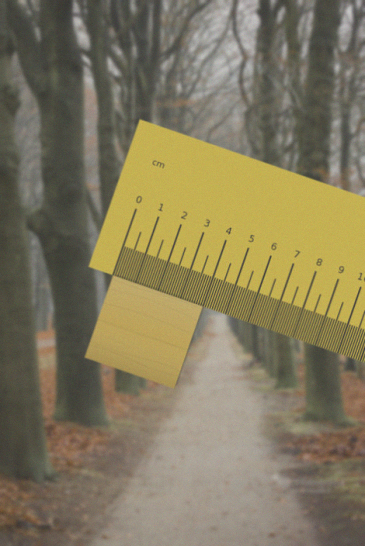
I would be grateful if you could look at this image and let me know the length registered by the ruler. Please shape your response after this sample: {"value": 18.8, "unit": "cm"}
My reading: {"value": 4, "unit": "cm"}
